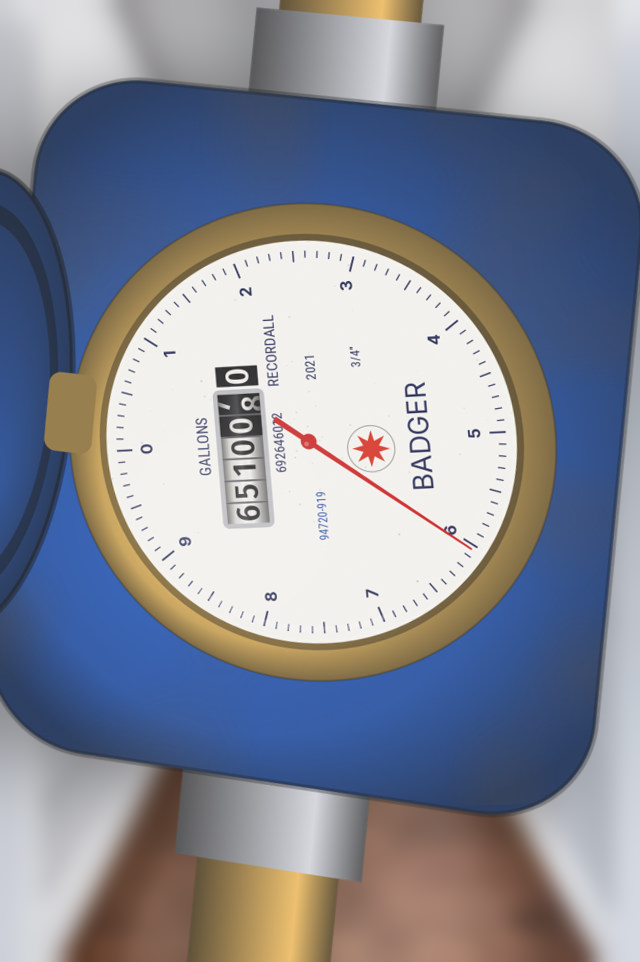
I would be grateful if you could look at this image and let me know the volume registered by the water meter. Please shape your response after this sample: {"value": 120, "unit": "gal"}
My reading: {"value": 6510076.0, "unit": "gal"}
